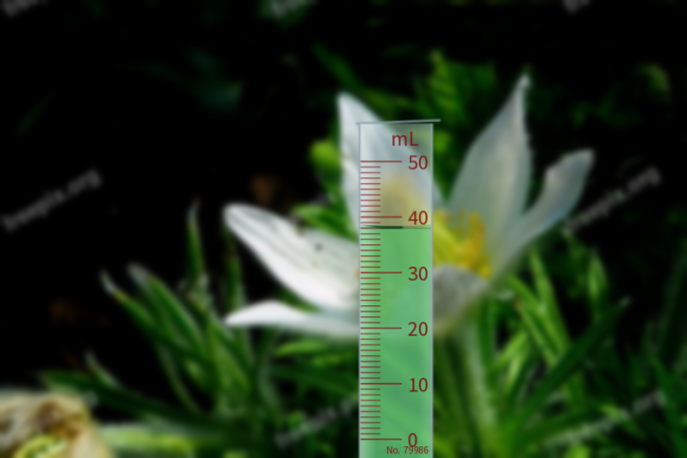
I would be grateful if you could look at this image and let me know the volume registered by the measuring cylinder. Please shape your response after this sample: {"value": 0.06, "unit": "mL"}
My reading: {"value": 38, "unit": "mL"}
